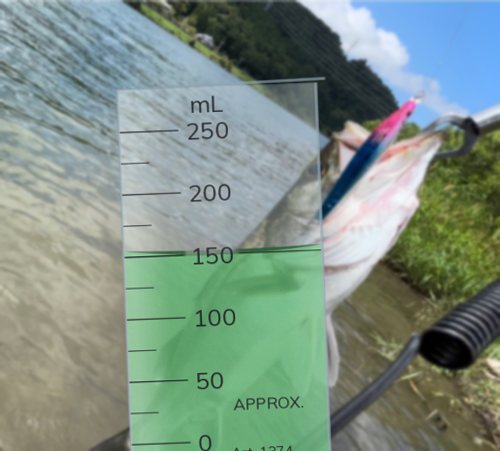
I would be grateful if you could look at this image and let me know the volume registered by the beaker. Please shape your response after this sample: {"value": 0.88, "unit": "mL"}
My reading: {"value": 150, "unit": "mL"}
